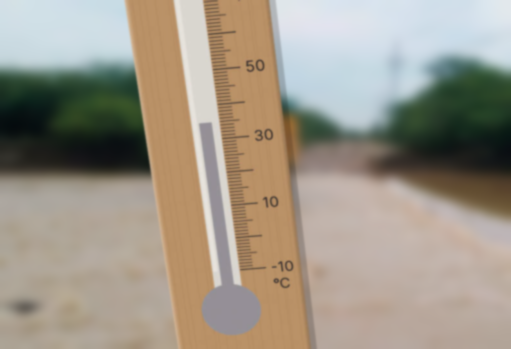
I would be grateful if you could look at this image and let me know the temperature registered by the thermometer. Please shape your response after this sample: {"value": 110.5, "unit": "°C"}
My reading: {"value": 35, "unit": "°C"}
